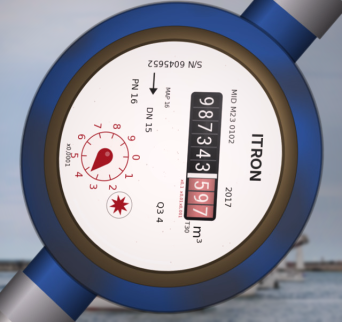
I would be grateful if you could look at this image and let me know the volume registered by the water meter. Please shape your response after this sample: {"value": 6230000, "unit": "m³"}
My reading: {"value": 987343.5973, "unit": "m³"}
